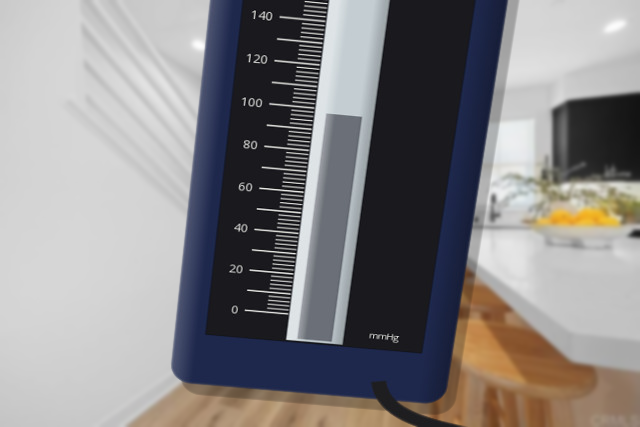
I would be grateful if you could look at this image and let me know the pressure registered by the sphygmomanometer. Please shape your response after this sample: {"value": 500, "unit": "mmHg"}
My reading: {"value": 98, "unit": "mmHg"}
